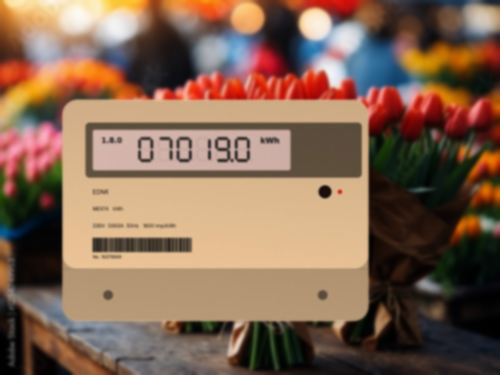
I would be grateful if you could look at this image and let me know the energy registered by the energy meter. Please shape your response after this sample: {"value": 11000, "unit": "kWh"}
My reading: {"value": 7019.0, "unit": "kWh"}
